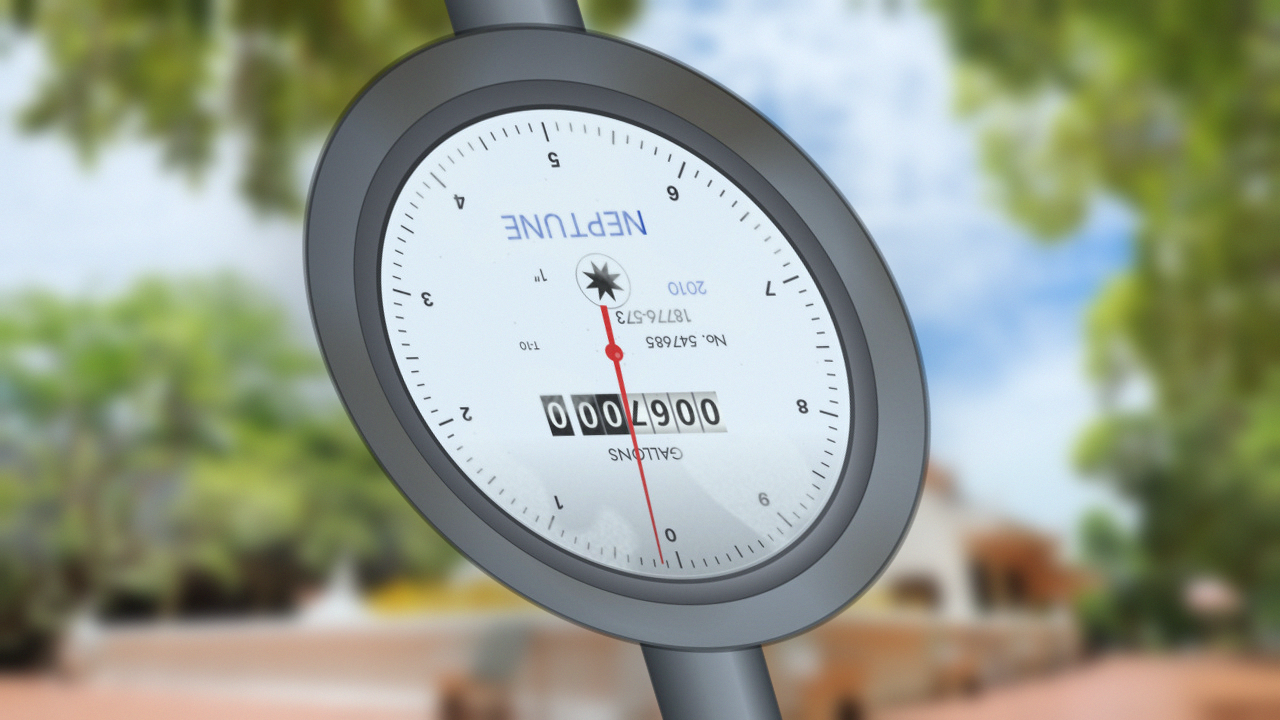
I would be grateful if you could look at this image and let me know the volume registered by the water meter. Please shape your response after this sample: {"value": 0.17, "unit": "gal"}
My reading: {"value": 67000.1, "unit": "gal"}
